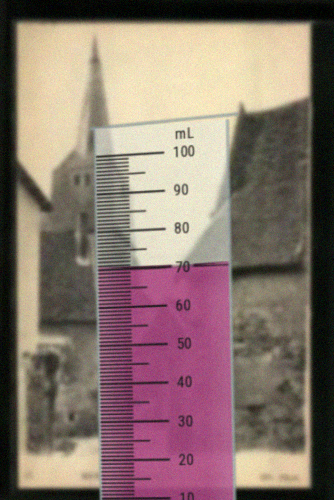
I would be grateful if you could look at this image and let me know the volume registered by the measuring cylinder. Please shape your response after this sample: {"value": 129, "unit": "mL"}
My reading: {"value": 70, "unit": "mL"}
